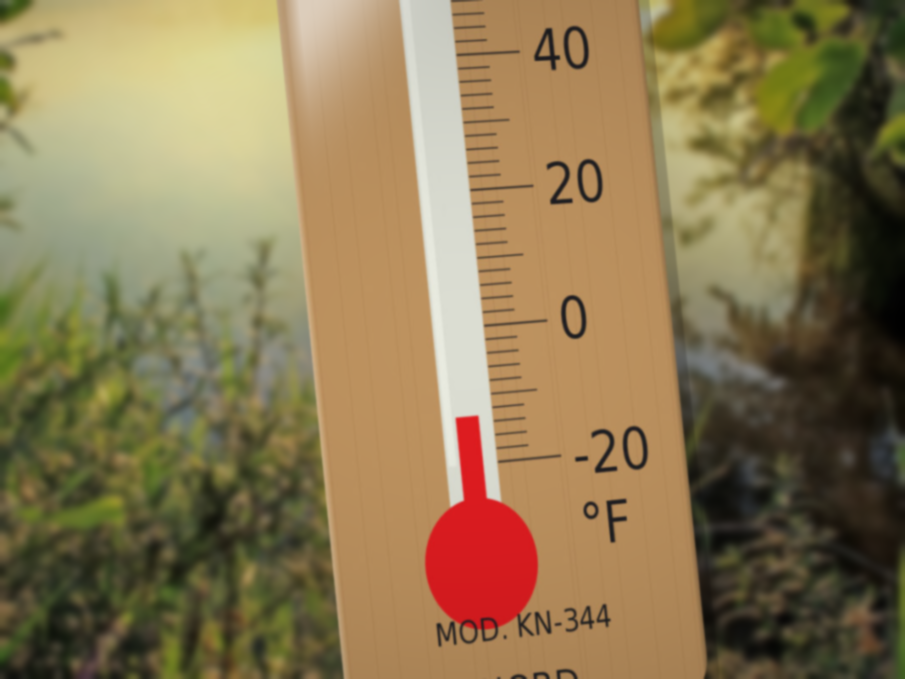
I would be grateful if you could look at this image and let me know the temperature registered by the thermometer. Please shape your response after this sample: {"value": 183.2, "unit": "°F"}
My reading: {"value": -13, "unit": "°F"}
